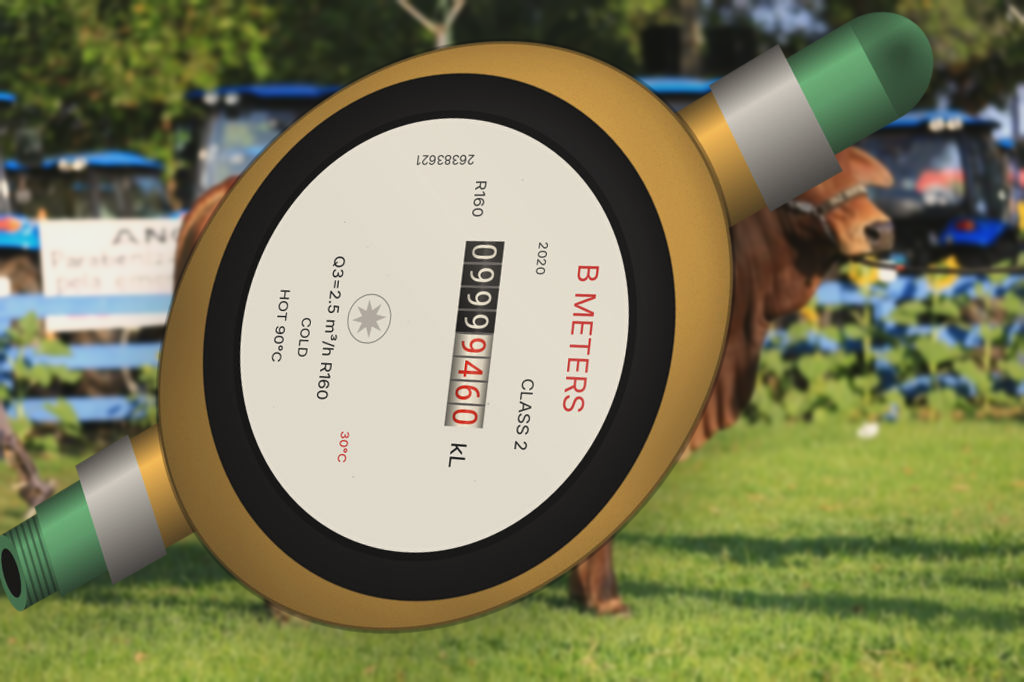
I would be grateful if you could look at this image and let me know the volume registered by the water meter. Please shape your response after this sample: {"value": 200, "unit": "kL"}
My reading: {"value": 999.9460, "unit": "kL"}
